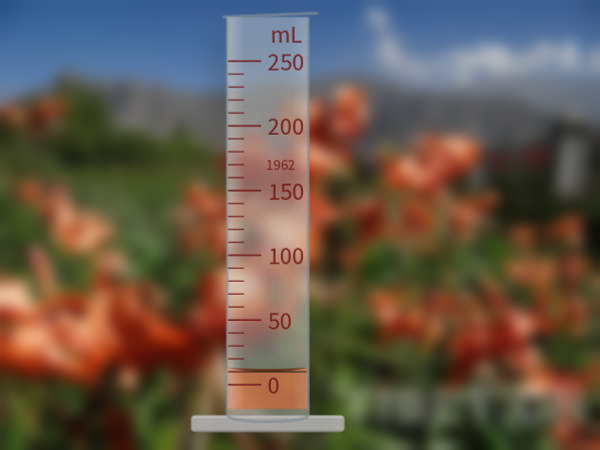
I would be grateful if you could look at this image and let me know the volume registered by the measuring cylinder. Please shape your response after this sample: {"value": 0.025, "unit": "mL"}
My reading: {"value": 10, "unit": "mL"}
